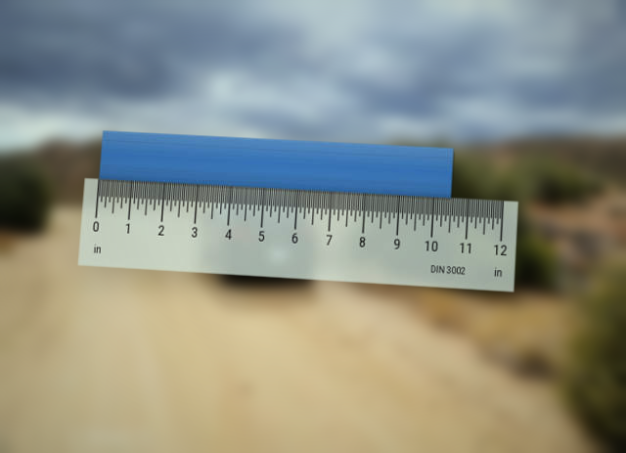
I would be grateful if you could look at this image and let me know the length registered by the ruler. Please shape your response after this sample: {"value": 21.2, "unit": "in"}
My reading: {"value": 10.5, "unit": "in"}
